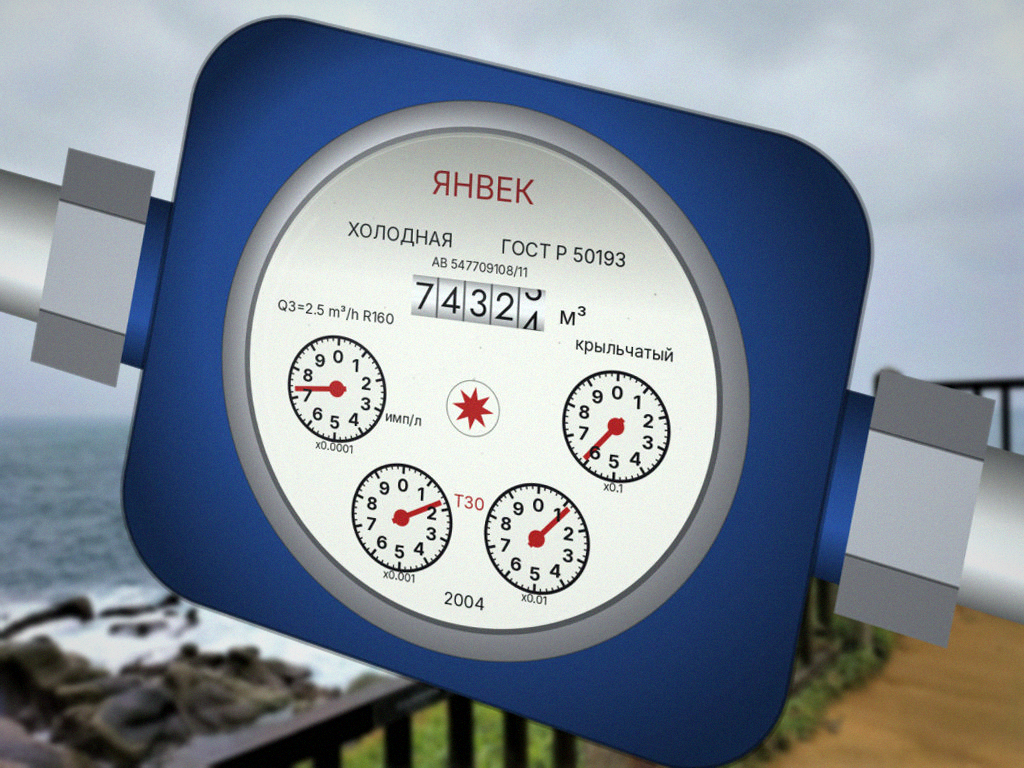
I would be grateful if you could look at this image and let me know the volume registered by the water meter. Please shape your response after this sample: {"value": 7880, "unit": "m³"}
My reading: {"value": 74323.6117, "unit": "m³"}
